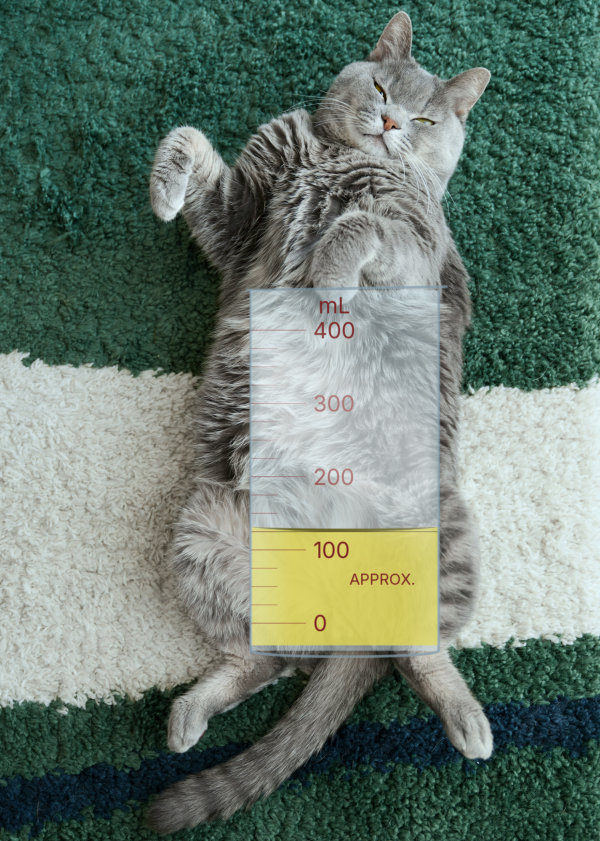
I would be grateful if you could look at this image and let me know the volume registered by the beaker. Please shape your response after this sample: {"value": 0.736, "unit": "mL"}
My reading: {"value": 125, "unit": "mL"}
